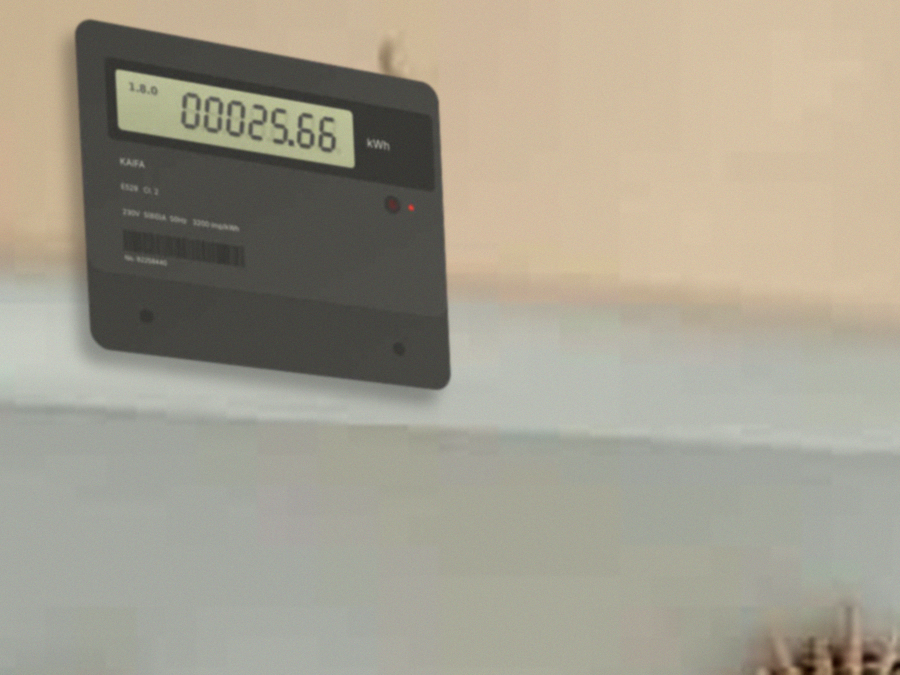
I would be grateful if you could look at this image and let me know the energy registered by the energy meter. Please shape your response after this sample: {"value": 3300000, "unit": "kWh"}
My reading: {"value": 25.66, "unit": "kWh"}
